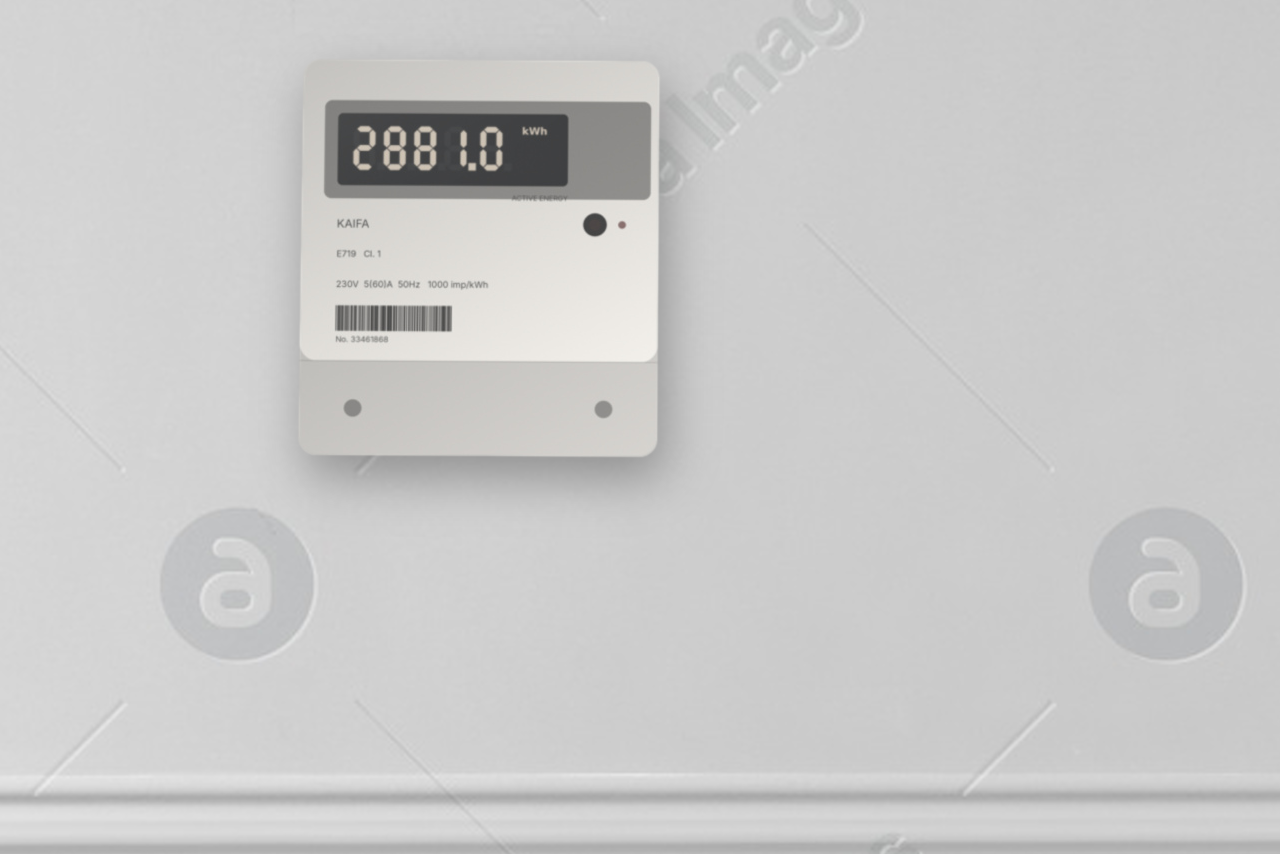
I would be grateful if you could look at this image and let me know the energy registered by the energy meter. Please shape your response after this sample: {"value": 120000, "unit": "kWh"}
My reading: {"value": 2881.0, "unit": "kWh"}
